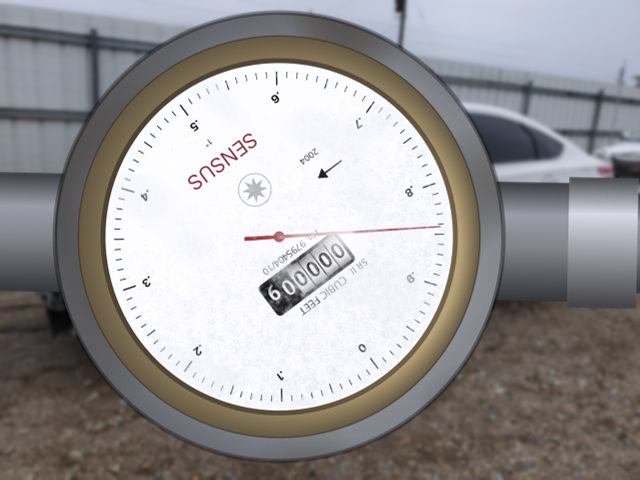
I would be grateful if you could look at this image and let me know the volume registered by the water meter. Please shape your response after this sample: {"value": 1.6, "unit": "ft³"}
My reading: {"value": 8.84, "unit": "ft³"}
